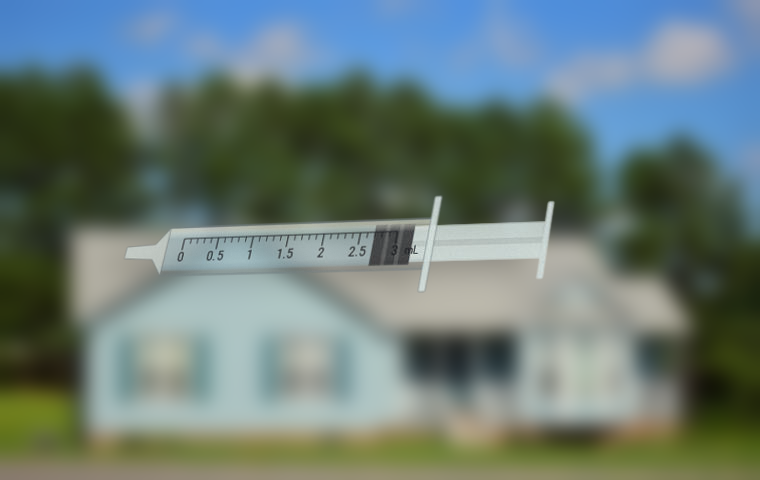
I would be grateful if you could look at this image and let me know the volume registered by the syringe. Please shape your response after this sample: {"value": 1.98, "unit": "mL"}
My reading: {"value": 2.7, "unit": "mL"}
